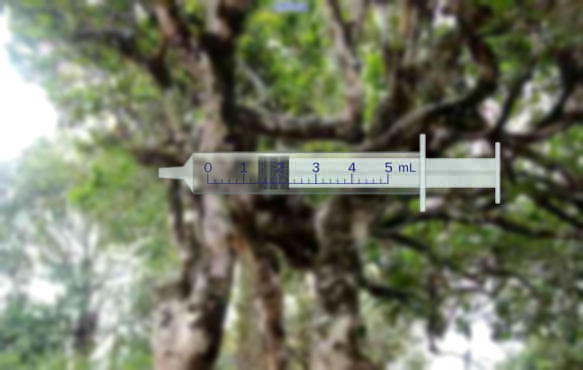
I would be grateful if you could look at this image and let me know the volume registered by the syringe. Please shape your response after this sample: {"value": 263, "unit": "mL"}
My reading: {"value": 1.4, "unit": "mL"}
